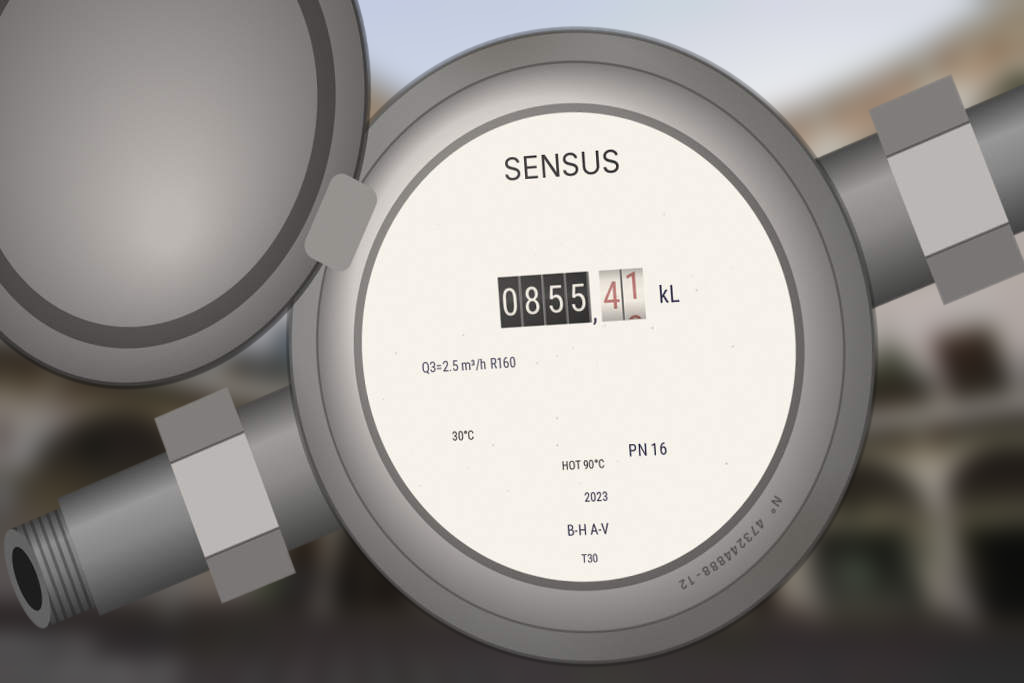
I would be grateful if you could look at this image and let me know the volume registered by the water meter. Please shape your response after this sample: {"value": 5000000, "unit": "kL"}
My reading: {"value": 855.41, "unit": "kL"}
